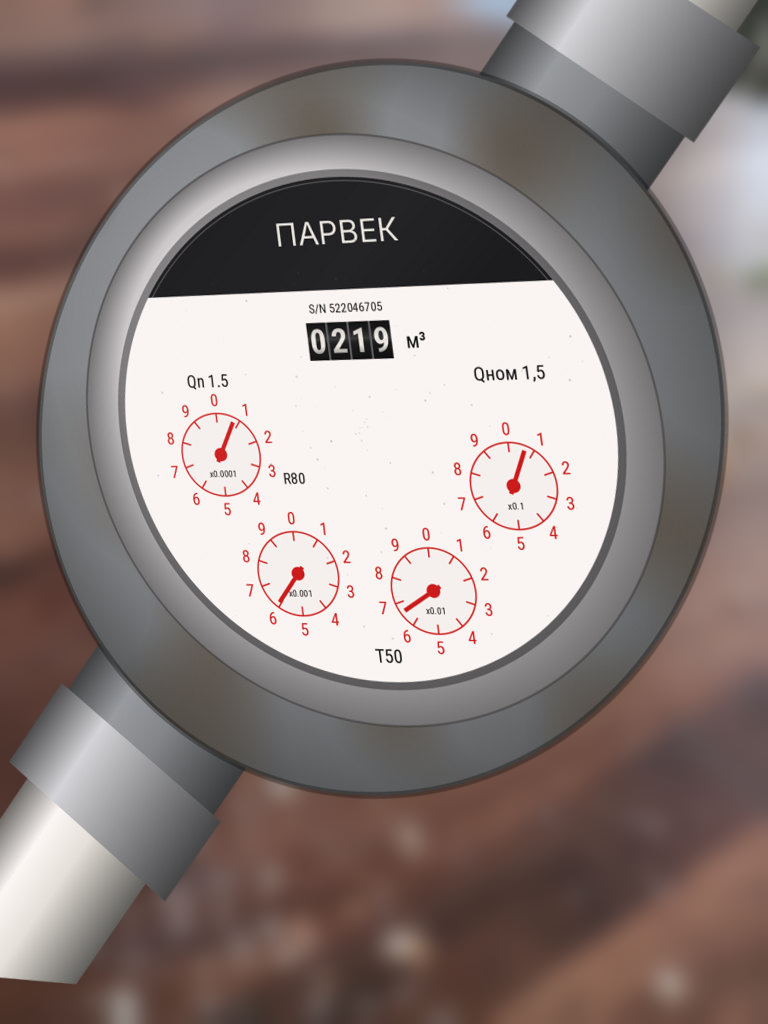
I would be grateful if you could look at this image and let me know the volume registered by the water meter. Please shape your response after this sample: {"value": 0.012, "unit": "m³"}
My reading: {"value": 219.0660, "unit": "m³"}
